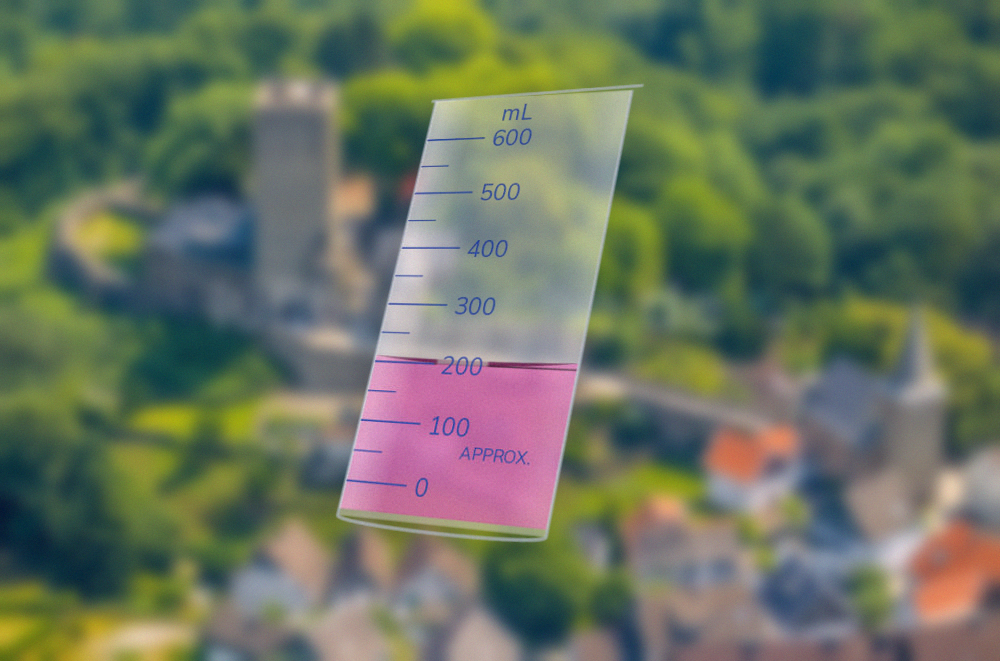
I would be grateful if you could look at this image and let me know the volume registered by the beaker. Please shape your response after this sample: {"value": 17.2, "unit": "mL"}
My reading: {"value": 200, "unit": "mL"}
